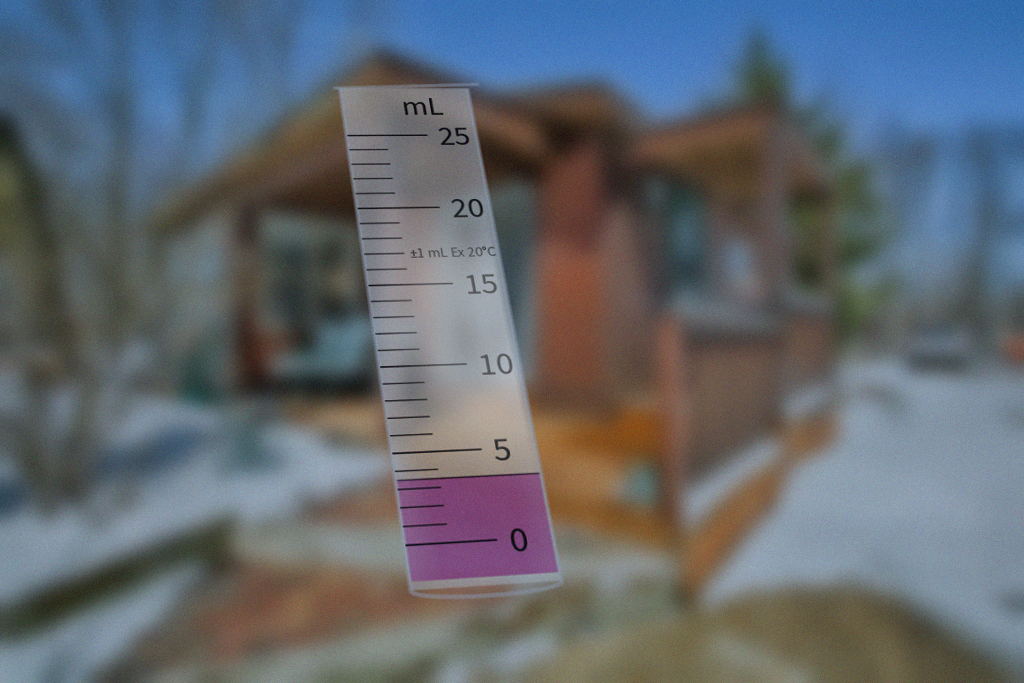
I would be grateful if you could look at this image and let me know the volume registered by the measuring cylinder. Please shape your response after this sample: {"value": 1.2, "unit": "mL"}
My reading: {"value": 3.5, "unit": "mL"}
